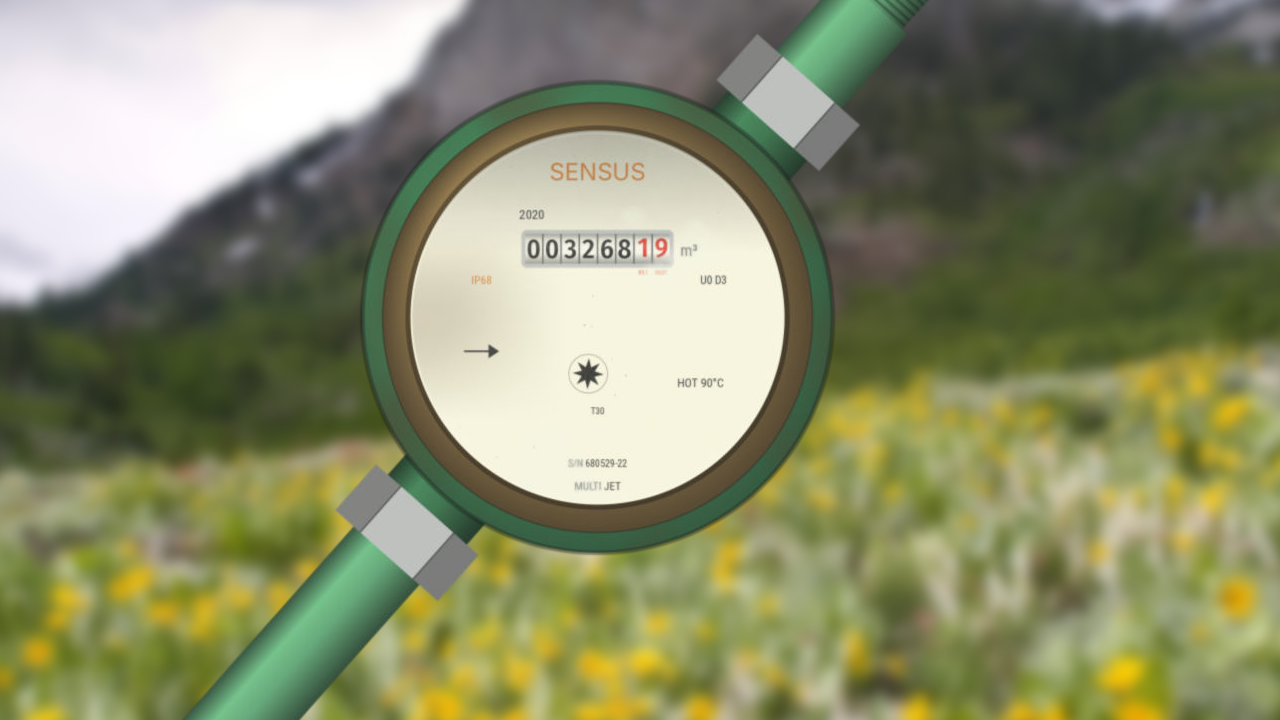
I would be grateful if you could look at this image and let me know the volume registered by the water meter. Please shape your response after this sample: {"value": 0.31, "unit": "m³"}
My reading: {"value": 3268.19, "unit": "m³"}
